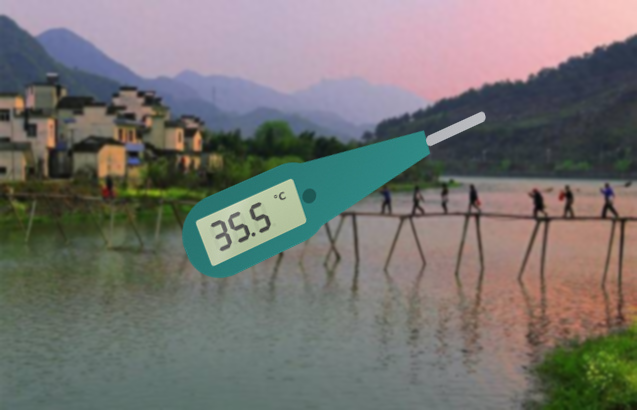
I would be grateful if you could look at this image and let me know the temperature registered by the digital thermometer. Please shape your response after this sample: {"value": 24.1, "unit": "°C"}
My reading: {"value": 35.5, "unit": "°C"}
